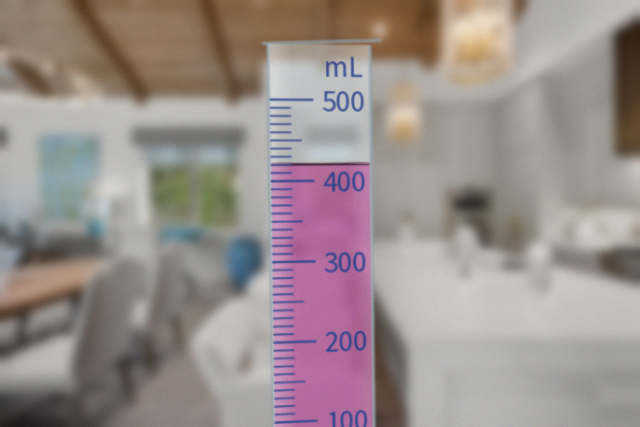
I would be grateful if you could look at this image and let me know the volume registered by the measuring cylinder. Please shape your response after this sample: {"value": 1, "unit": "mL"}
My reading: {"value": 420, "unit": "mL"}
